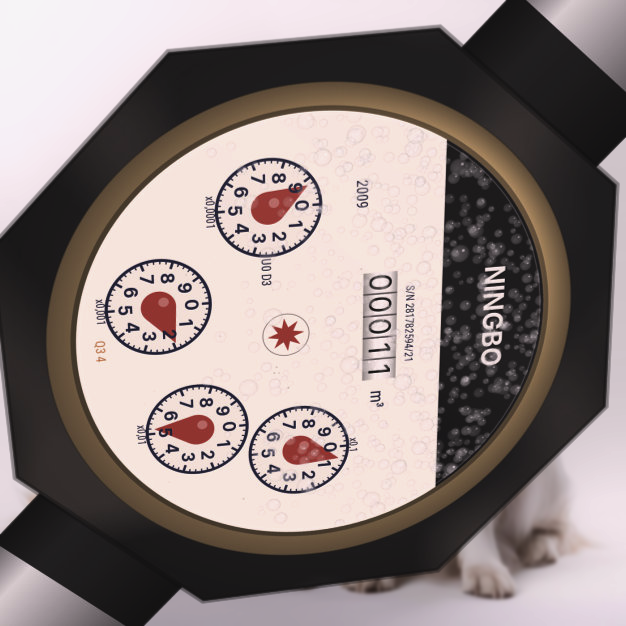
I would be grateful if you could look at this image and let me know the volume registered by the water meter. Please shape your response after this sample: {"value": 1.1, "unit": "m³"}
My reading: {"value": 11.0519, "unit": "m³"}
